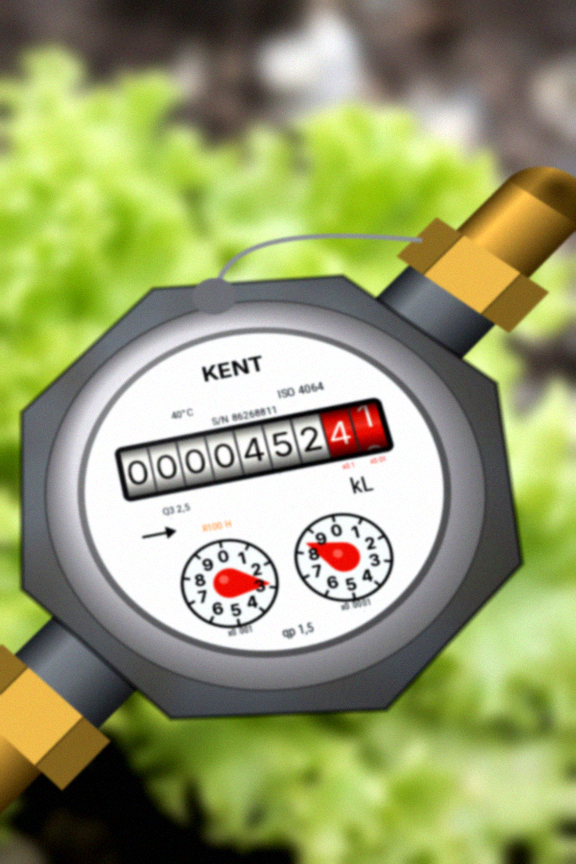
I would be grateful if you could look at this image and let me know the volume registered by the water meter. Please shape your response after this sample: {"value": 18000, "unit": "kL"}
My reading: {"value": 452.4128, "unit": "kL"}
